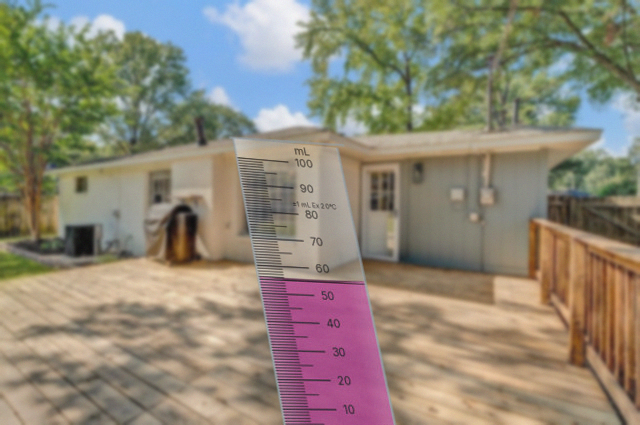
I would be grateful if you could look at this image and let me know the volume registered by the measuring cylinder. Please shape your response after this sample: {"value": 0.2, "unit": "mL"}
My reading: {"value": 55, "unit": "mL"}
